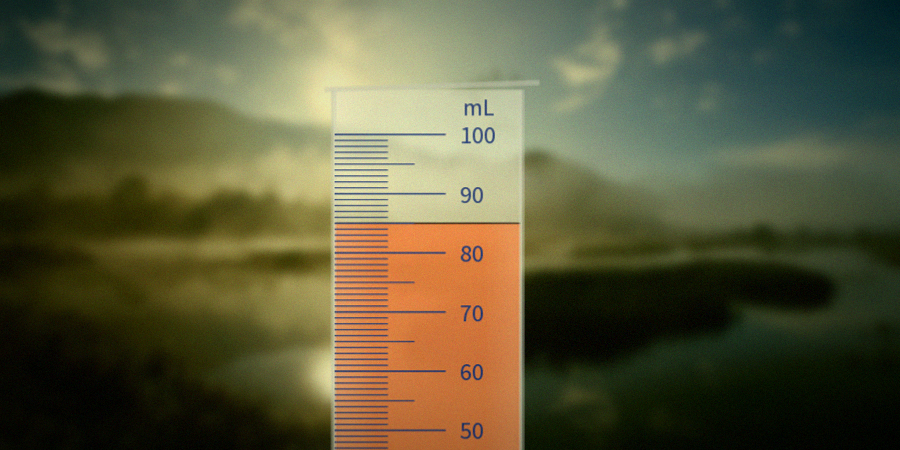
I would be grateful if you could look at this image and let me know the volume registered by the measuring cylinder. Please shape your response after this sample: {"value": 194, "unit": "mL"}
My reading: {"value": 85, "unit": "mL"}
